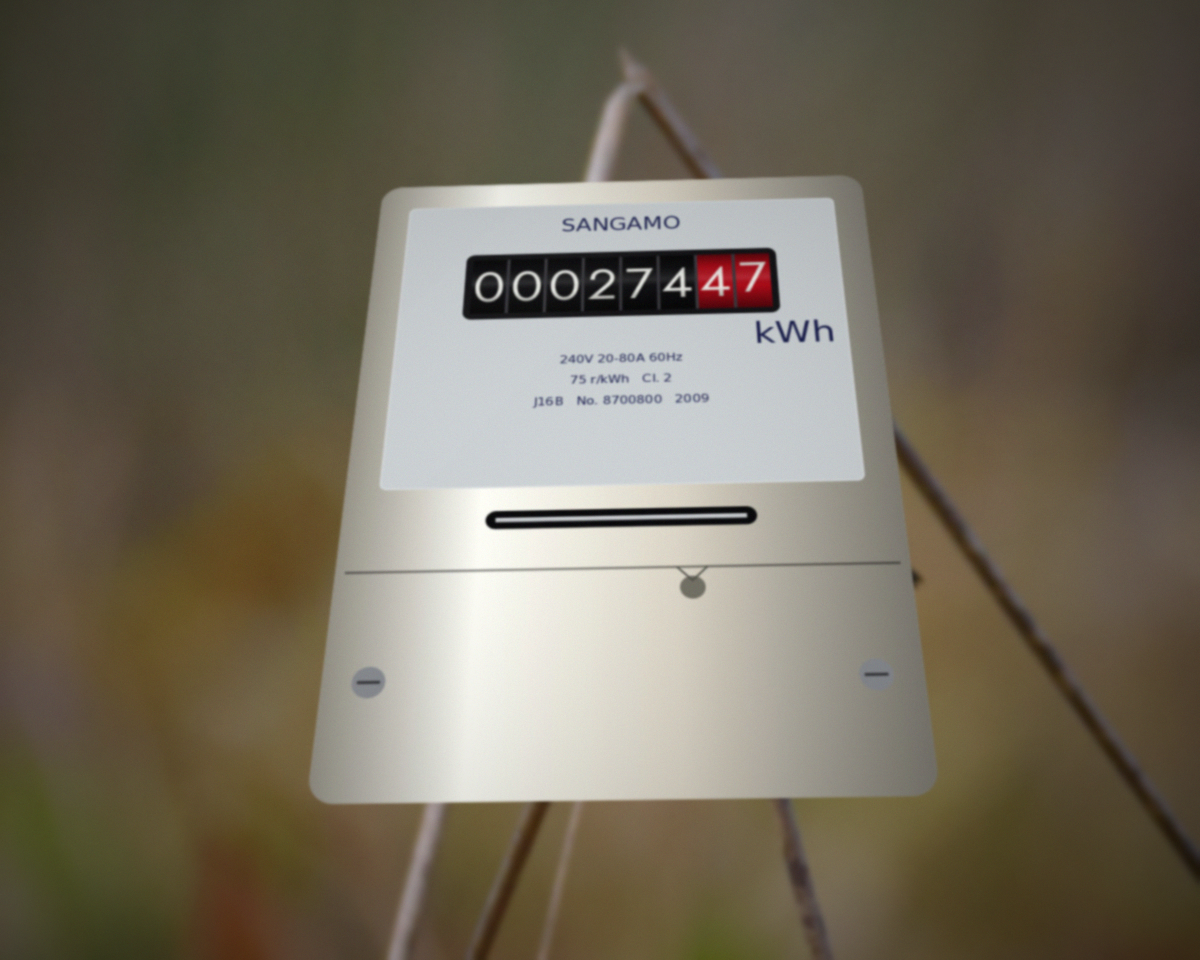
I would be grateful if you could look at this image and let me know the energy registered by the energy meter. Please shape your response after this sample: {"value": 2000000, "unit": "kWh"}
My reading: {"value": 274.47, "unit": "kWh"}
